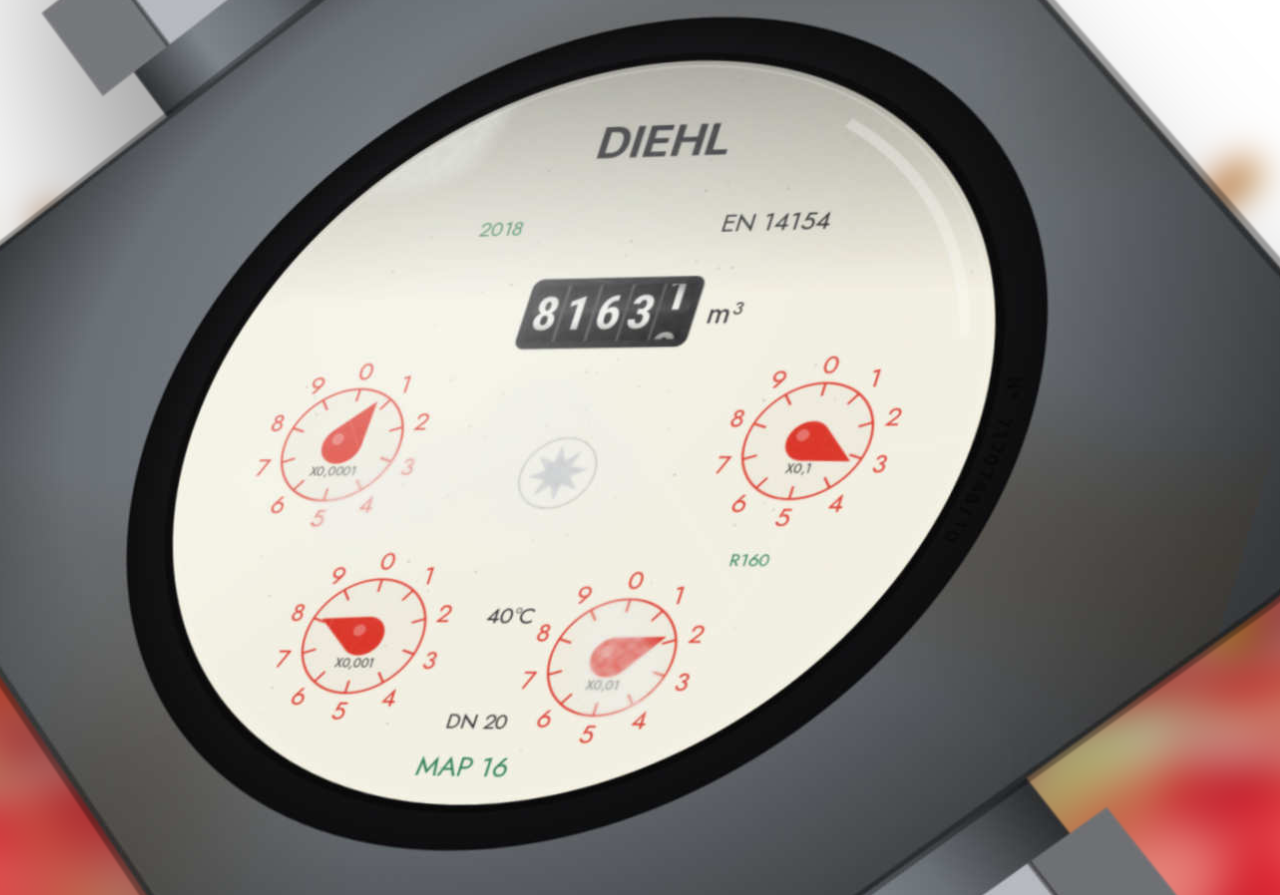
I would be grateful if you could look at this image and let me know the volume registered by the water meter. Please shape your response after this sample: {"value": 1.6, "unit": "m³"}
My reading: {"value": 81631.3180, "unit": "m³"}
